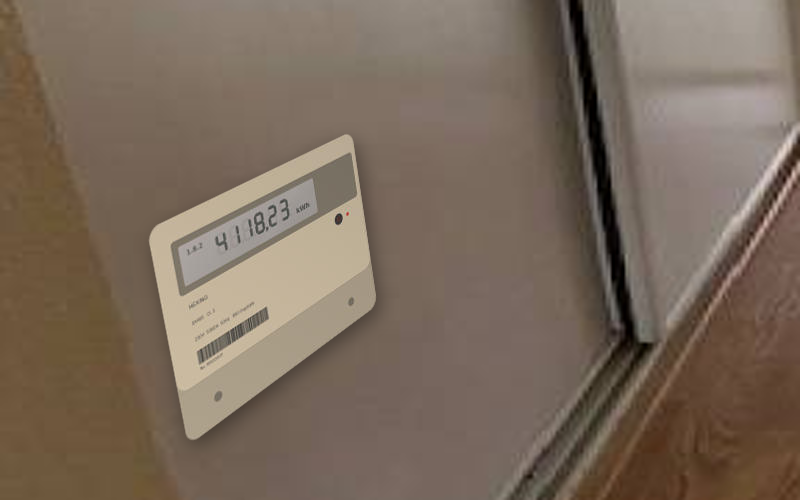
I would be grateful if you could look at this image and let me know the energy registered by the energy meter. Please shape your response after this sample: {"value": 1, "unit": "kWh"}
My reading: {"value": 4118.23, "unit": "kWh"}
